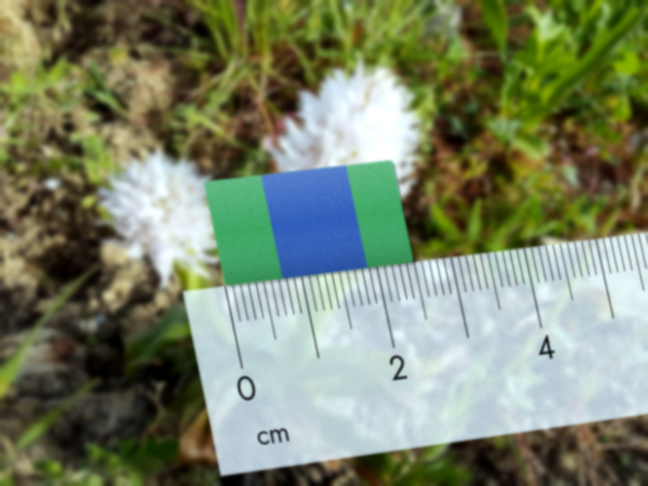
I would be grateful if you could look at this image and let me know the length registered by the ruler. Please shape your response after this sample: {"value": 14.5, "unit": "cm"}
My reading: {"value": 2.5, "unit": "cm"}
